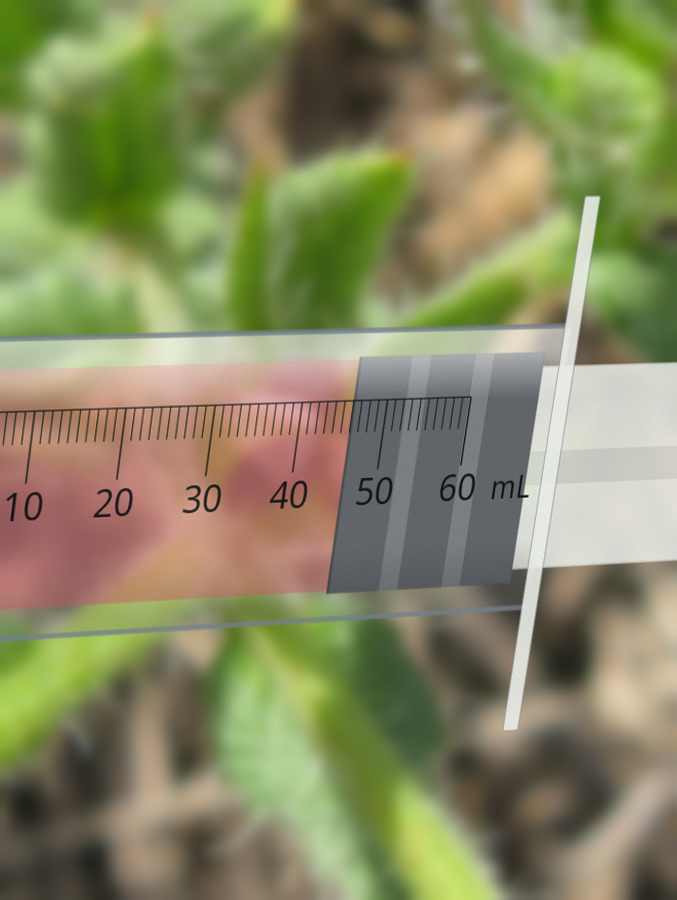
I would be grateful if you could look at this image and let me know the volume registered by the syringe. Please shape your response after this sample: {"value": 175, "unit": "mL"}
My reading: {"value": 46, "unit": "mL"}
